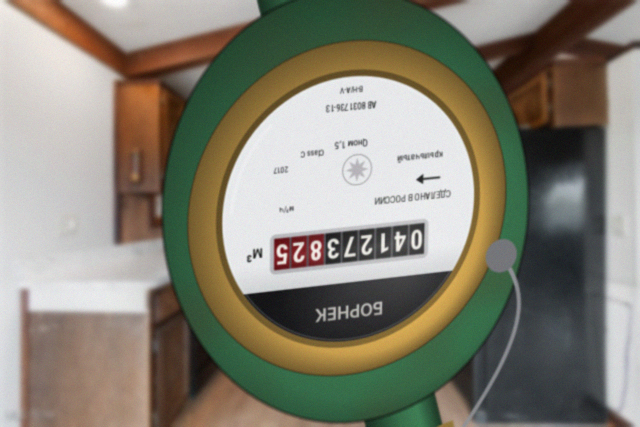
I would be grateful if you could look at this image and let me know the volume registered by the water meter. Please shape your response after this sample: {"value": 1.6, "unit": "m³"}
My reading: {"value": 41273.825, "unit": "m³"}
